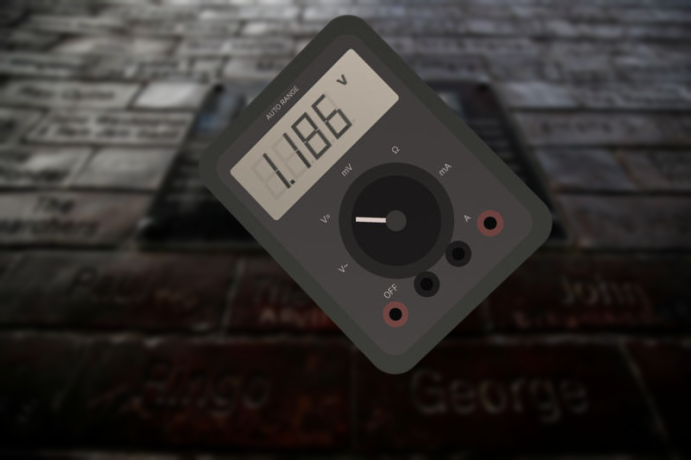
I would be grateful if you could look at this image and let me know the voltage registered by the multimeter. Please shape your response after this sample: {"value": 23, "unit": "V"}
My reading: {"value": 1.186, "unit": "V"}
